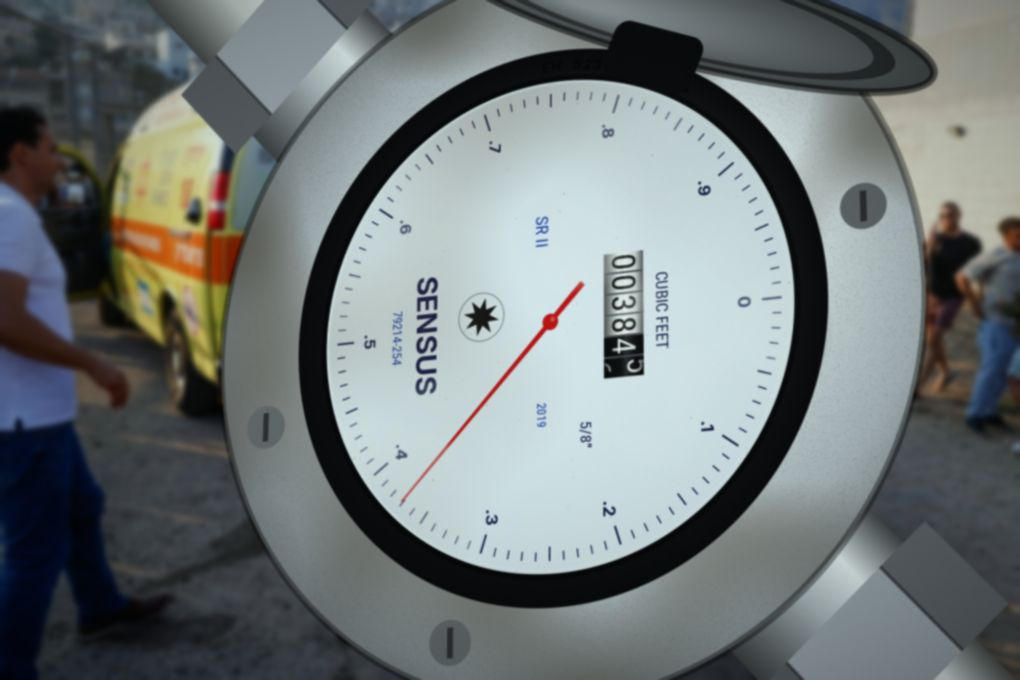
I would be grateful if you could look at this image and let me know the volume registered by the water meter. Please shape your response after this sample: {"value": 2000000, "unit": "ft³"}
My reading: {"value": 3845.37, "unit": "ft³"}
